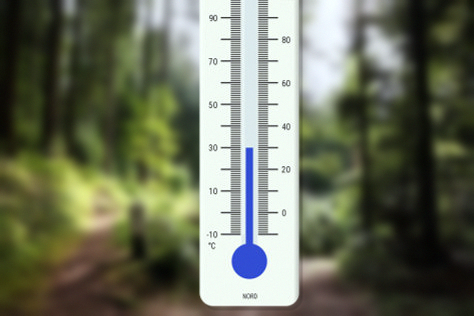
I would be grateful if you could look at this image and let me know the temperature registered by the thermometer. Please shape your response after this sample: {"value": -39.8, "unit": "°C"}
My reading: {"value": 30, "unit": "°C"}
